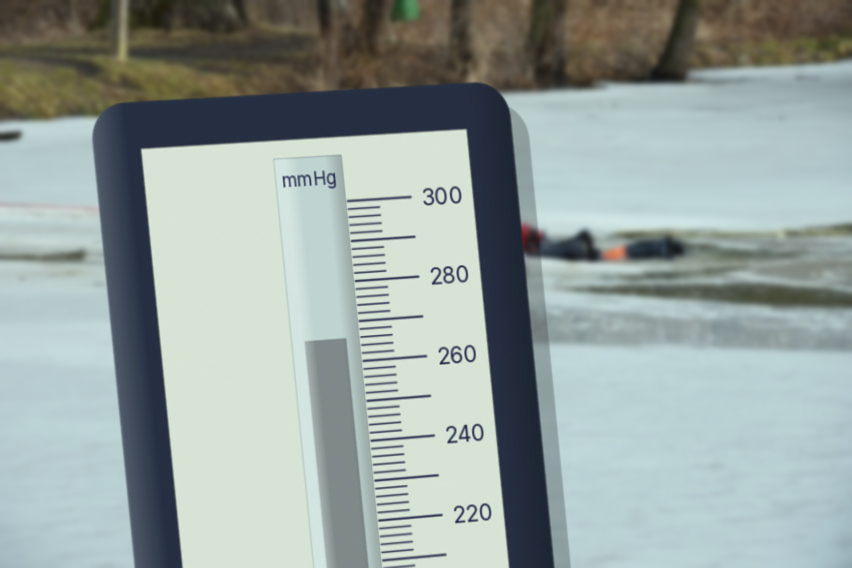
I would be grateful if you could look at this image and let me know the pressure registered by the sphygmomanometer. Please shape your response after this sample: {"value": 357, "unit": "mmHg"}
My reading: {"value": 266, "unit": "mmHg"}
